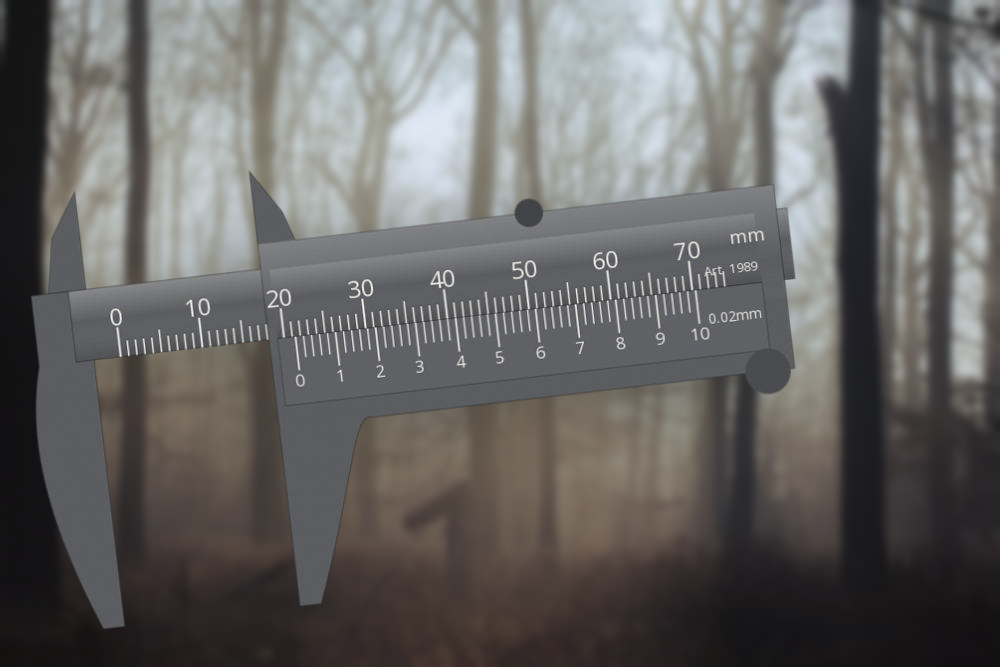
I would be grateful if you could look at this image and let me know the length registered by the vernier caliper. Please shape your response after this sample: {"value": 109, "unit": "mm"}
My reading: {"value": 21.4, "unit": "mm"}
